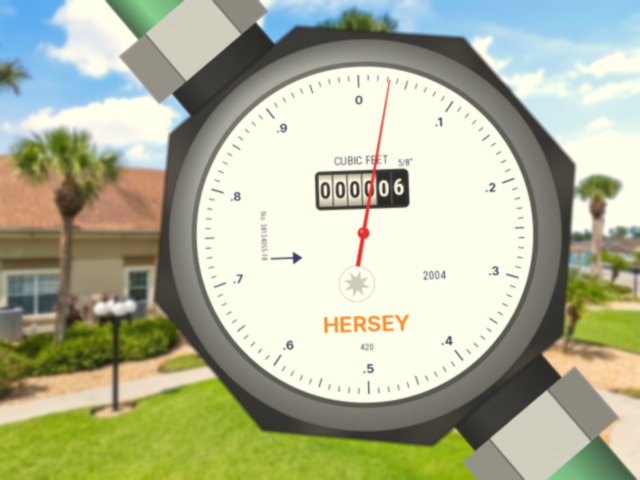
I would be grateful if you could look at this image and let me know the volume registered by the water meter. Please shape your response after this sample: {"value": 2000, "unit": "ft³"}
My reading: {"value": 6.03, "unit": "ft³"}
